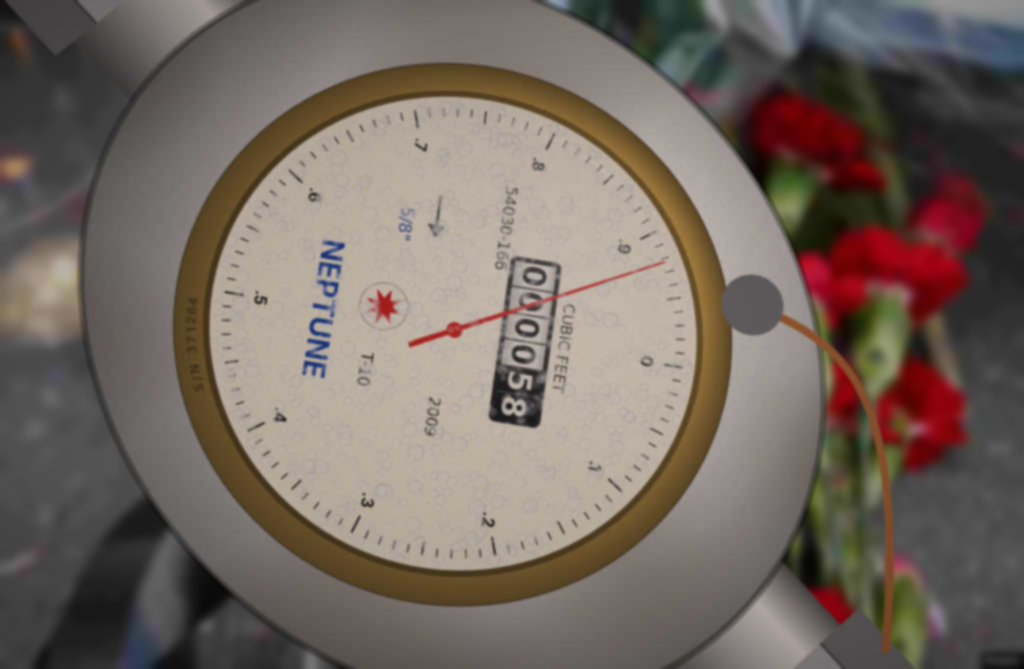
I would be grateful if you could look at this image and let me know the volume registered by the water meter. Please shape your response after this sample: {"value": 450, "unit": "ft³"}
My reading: {"value": 57.92, "unit": "ft³"}
